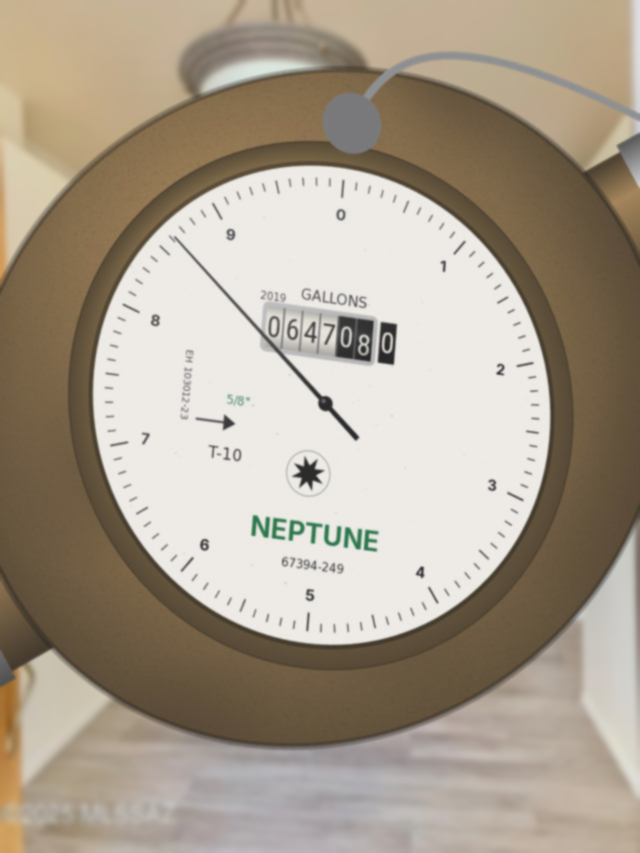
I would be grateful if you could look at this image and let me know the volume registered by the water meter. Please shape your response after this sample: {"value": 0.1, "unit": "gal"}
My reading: {"value": 647078.6, "unit": "gal"}
